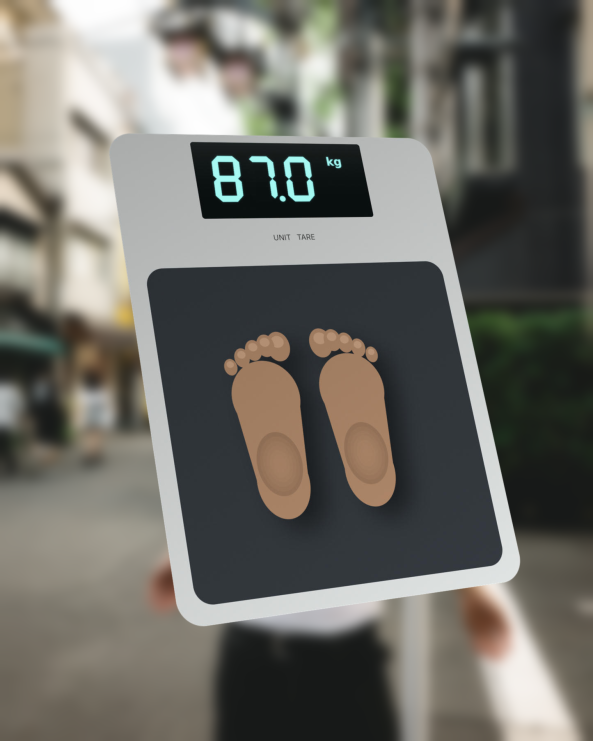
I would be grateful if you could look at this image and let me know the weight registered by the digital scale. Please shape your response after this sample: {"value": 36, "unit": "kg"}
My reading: {"value": 87.0, "unit": "kg"}
